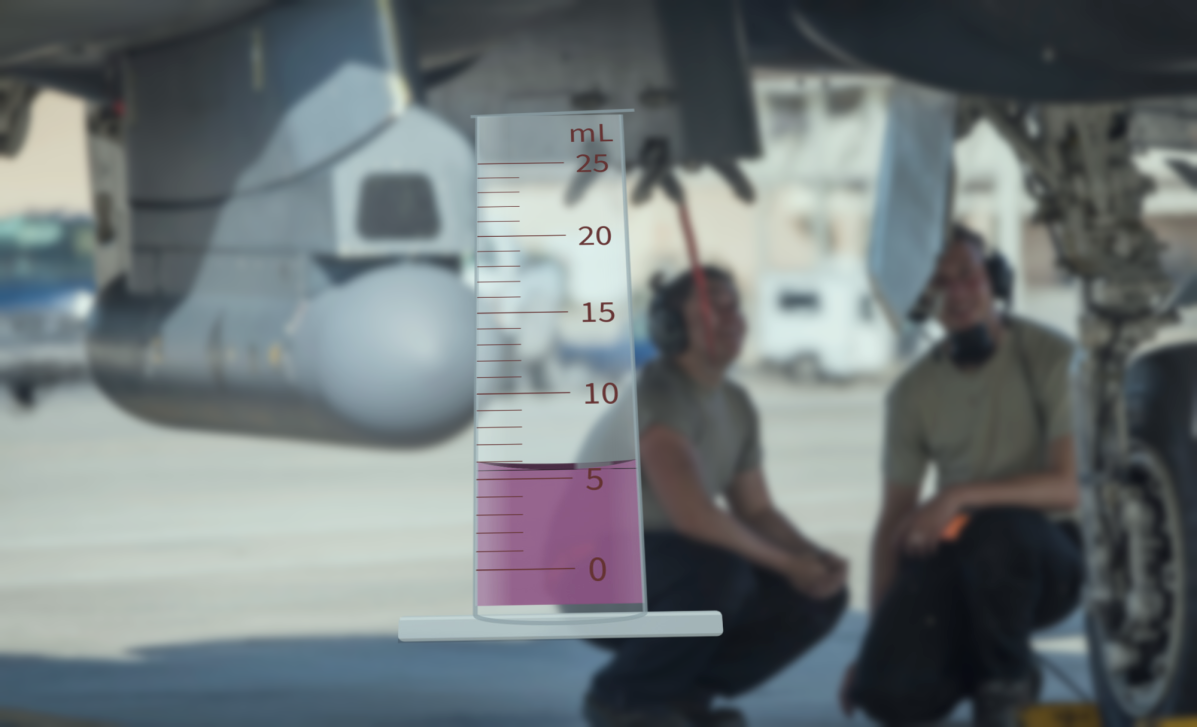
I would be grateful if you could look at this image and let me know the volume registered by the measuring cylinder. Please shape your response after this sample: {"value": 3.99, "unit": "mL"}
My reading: {"value": 5.5, "unit": "mL"}
